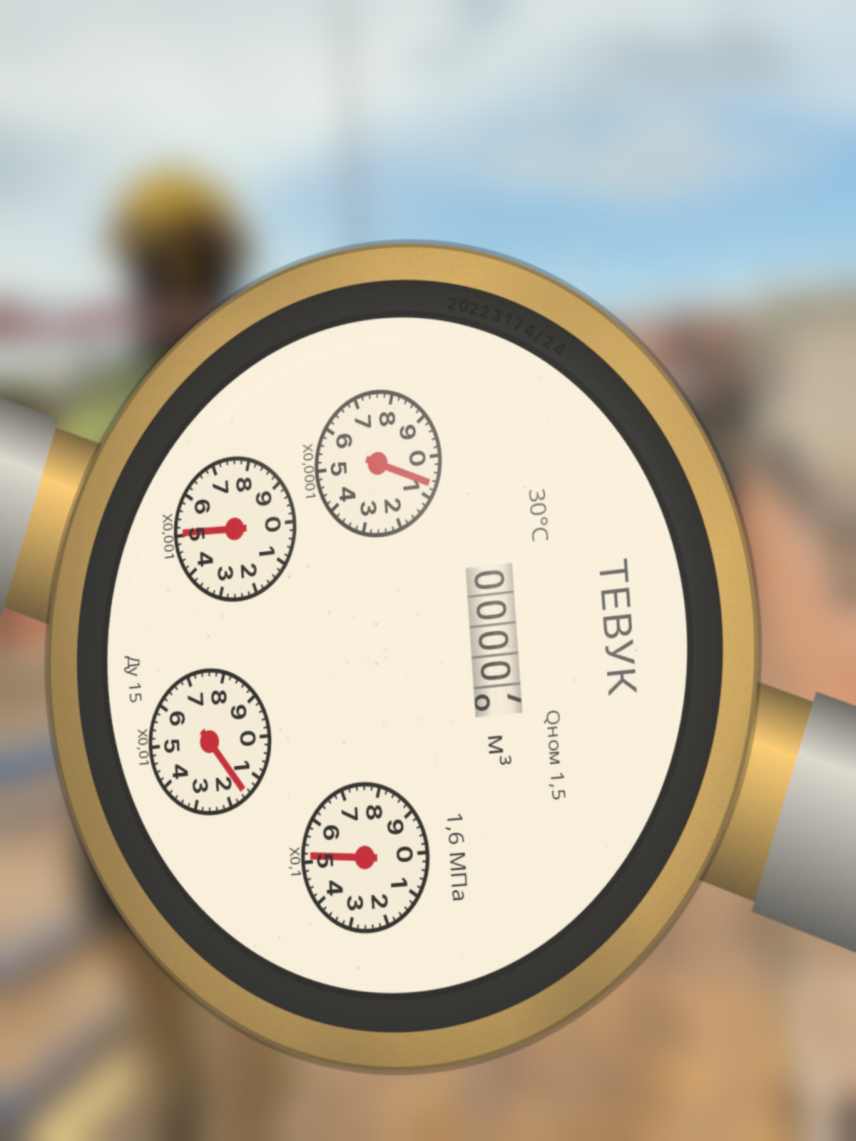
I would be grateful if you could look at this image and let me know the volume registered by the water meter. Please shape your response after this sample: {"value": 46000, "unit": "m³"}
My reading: {"value": 7.5150, "unit": "m³"}
